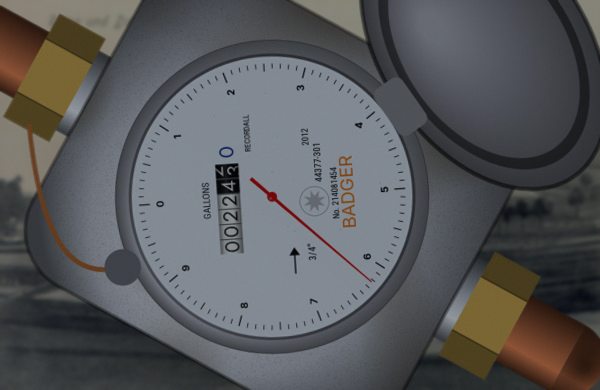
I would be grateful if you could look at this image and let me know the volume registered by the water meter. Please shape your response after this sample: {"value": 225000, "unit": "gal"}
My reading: {"value": 22426.2, "unit": "gal"}
